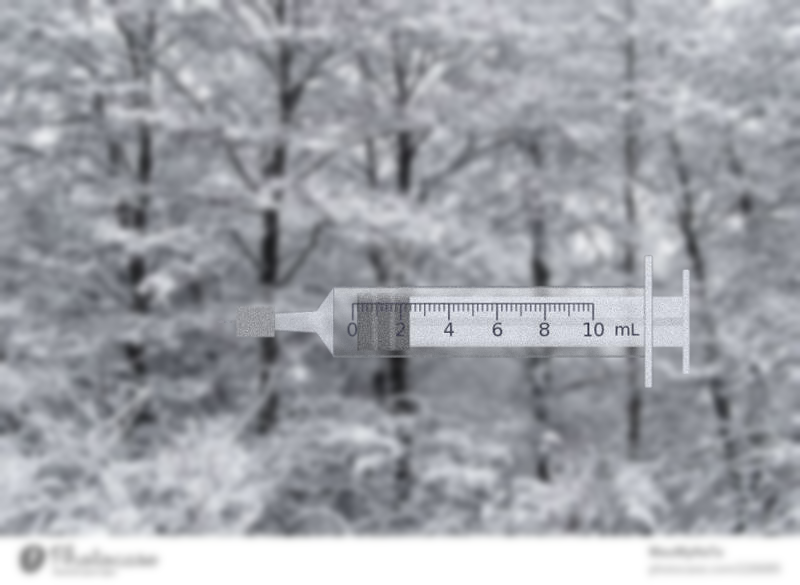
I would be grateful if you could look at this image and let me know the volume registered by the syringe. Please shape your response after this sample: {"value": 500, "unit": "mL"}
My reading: {"value": 0.2, "unit": "mL"}
